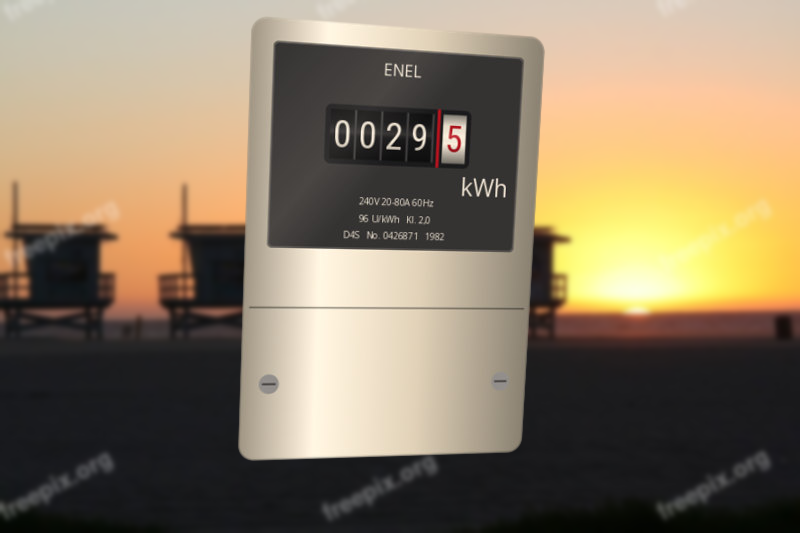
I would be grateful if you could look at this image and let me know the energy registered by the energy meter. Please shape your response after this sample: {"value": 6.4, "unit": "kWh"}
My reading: {"value": 29.5, "unit": "kWh"}
